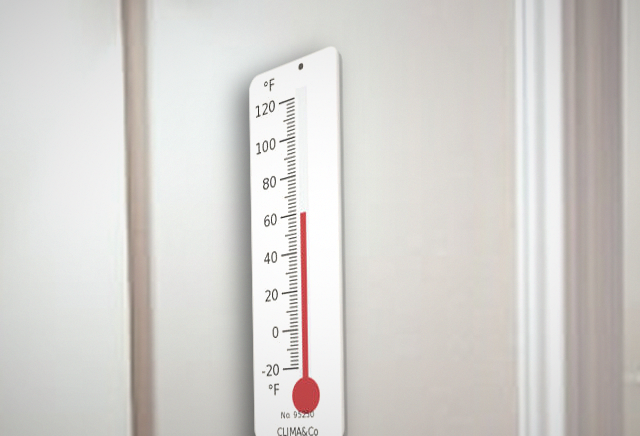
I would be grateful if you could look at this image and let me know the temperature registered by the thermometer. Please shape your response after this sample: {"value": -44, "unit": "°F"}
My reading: {"value": 60, "unit": "°F"}
